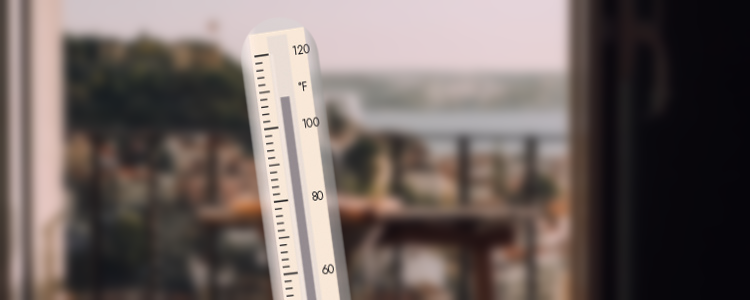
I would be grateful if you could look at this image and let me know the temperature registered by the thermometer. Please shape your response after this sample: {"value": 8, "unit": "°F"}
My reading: {"value": 108, "unit": "°F"}
